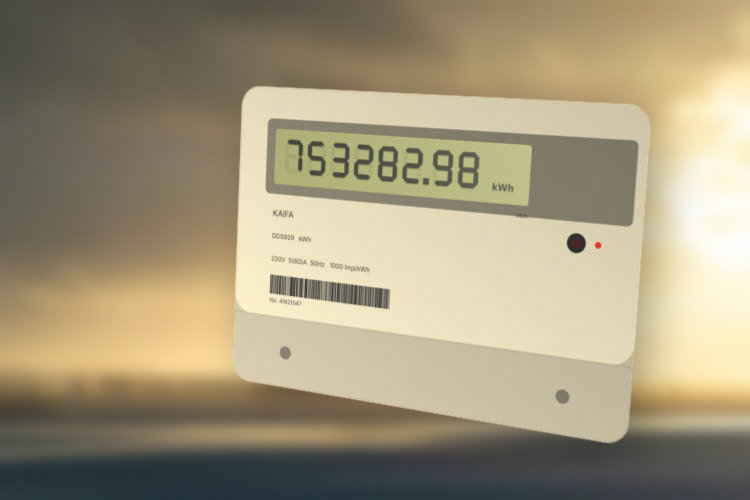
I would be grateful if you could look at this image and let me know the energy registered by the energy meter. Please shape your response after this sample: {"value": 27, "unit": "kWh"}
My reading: {"value": 753282.98, "unit": "kWh"}
